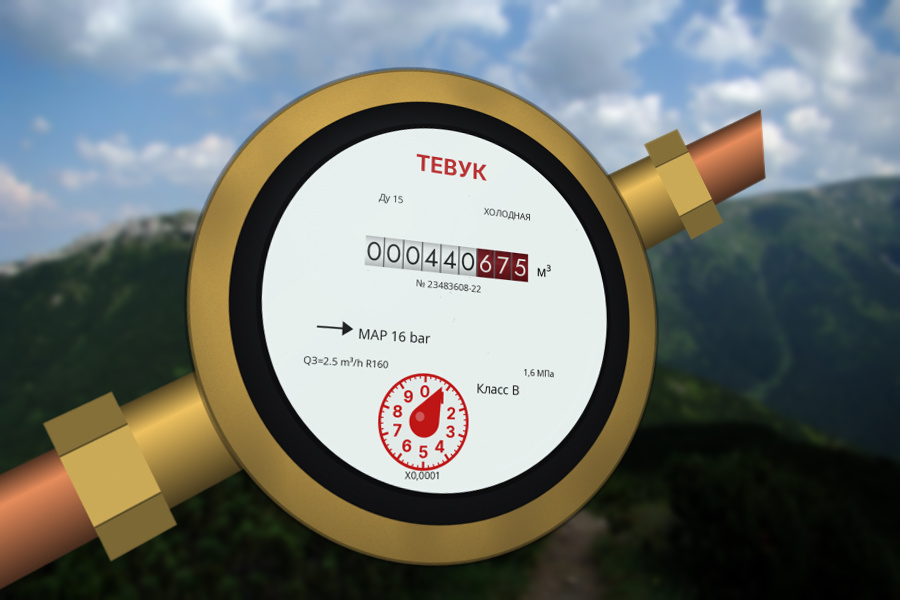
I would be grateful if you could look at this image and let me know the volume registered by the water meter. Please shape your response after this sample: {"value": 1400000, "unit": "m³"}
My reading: {"value": 440.6750, "unit": "m³"}
